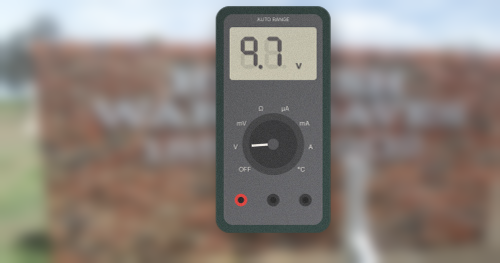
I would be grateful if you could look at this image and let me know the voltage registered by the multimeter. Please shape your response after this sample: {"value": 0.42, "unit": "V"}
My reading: {"value": 9.7, "unit": "V"}
